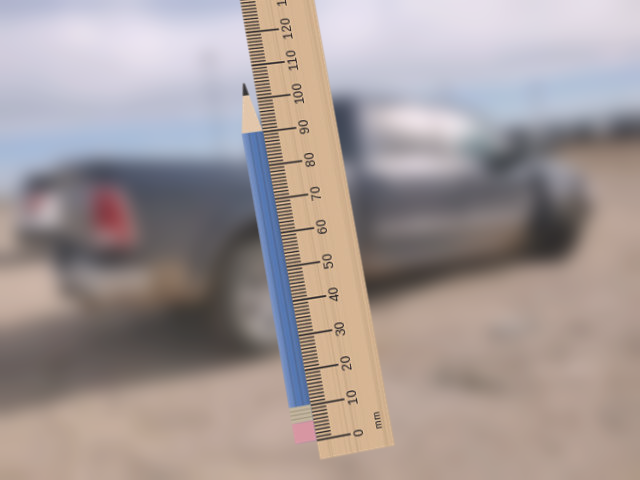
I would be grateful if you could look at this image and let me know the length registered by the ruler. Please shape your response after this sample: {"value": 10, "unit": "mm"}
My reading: {"value": 105, "unit": "mm"}
